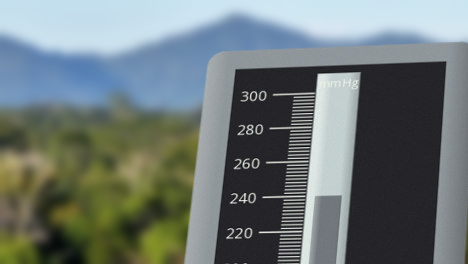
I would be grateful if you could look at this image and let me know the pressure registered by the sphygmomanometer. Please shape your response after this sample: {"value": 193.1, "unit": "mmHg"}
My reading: {"value": 240, "unit": "mmHg"}
